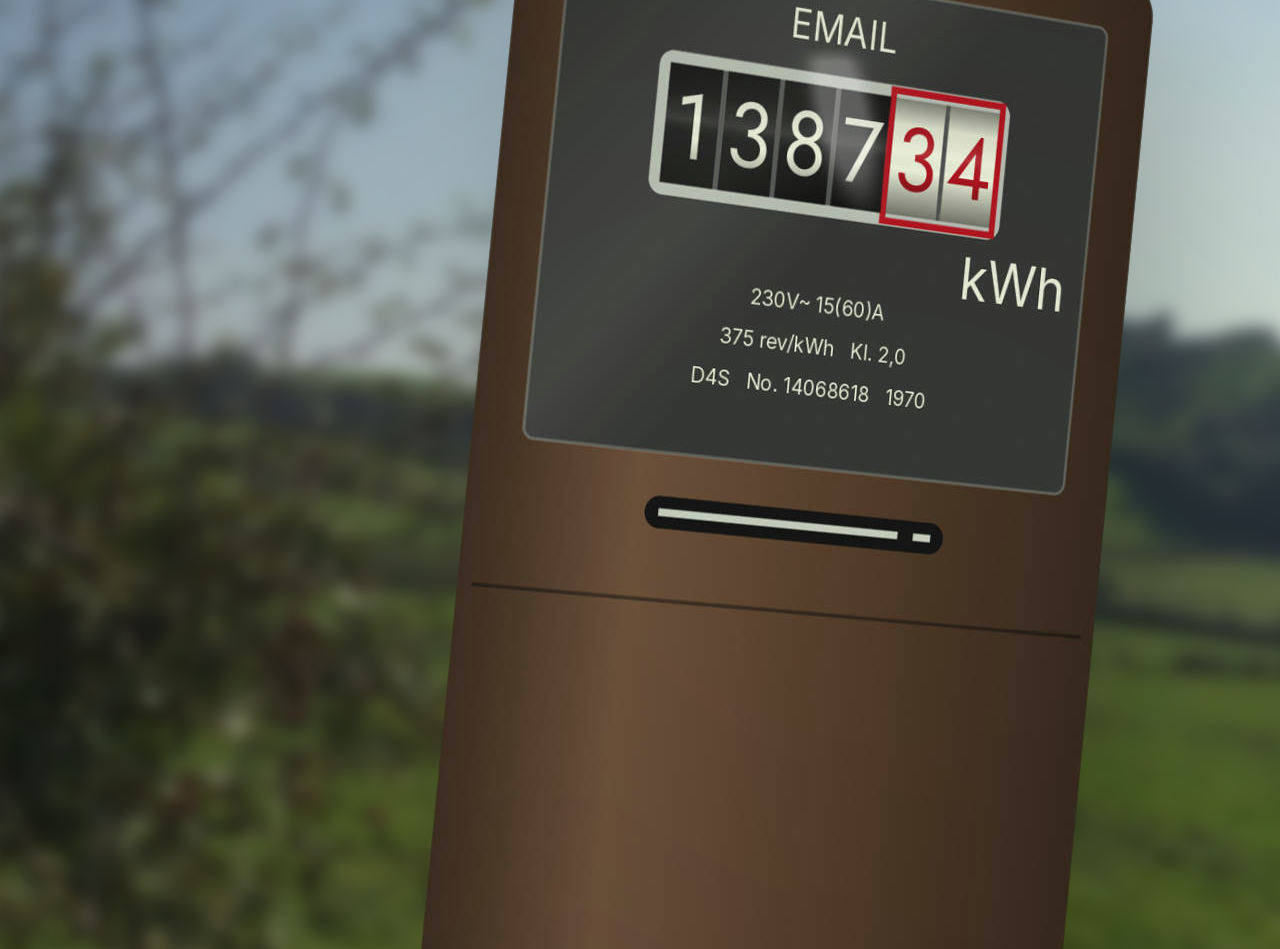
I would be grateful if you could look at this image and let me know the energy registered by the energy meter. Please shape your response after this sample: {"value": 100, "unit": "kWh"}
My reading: {"value": 1387.34, "unit": "kWh"}
